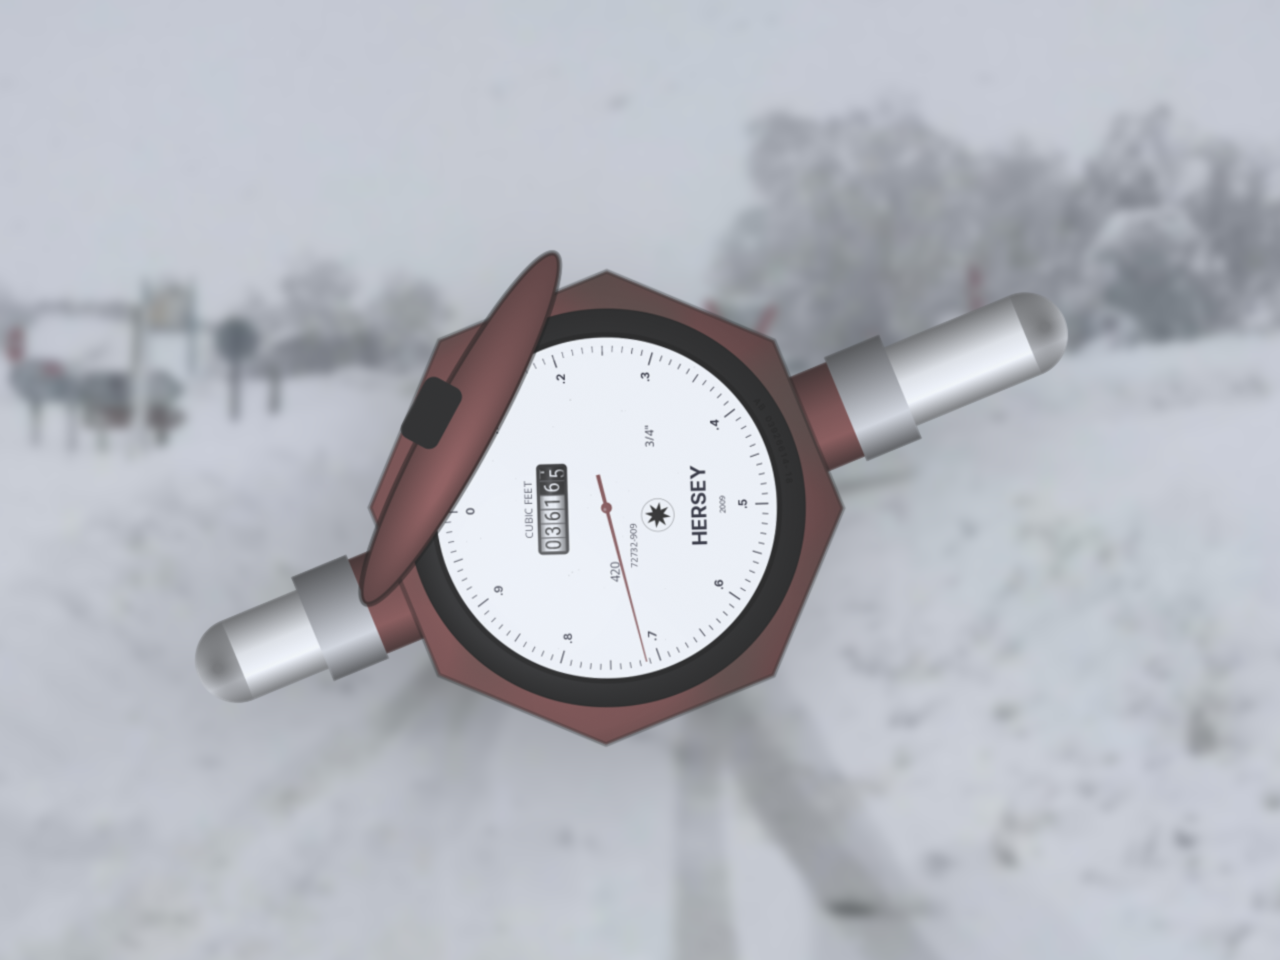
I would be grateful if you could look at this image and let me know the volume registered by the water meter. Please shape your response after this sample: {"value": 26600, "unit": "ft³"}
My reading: {"value": 36164.71, "unit": "ft³"}
